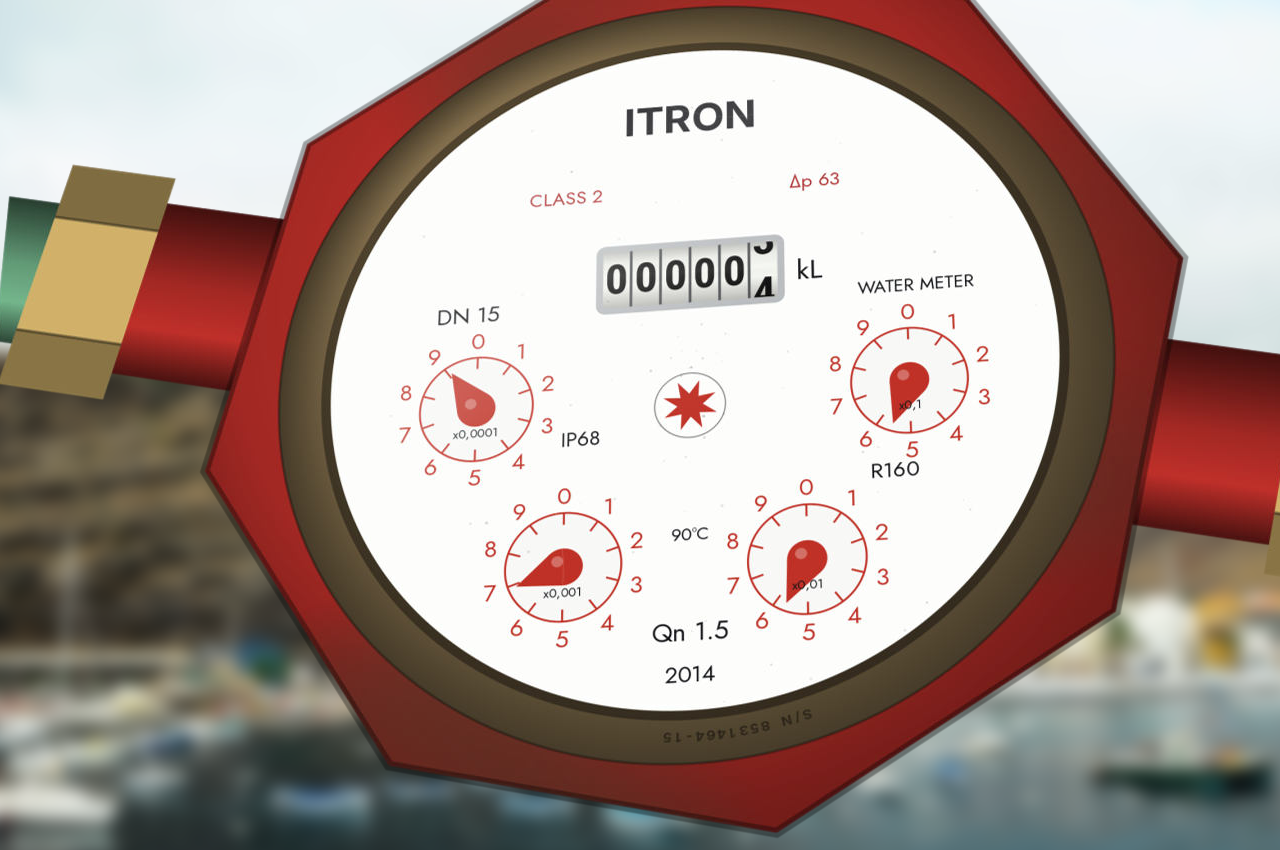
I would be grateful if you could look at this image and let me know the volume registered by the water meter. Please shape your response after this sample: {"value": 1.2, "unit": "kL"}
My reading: {"value": 3.5569, "unit": "kL"}
